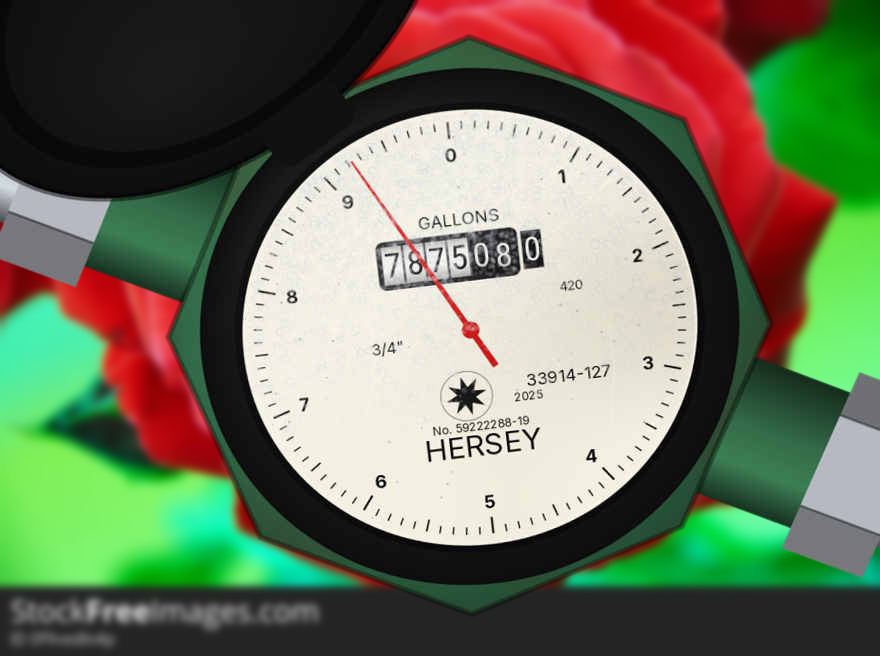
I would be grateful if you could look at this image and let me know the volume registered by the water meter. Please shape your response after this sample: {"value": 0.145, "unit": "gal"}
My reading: {"value": 7875079.2, "unit": "gal"}
